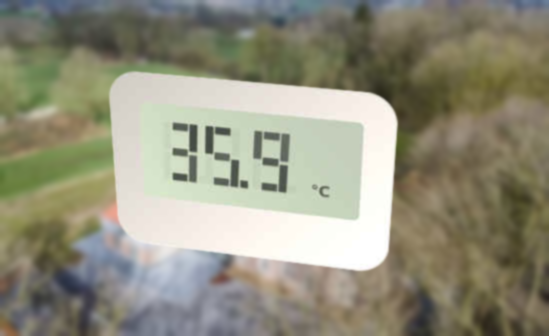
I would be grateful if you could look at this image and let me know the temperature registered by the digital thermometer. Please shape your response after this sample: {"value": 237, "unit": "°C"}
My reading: {"value": 35.9, "unit": "°C"}
